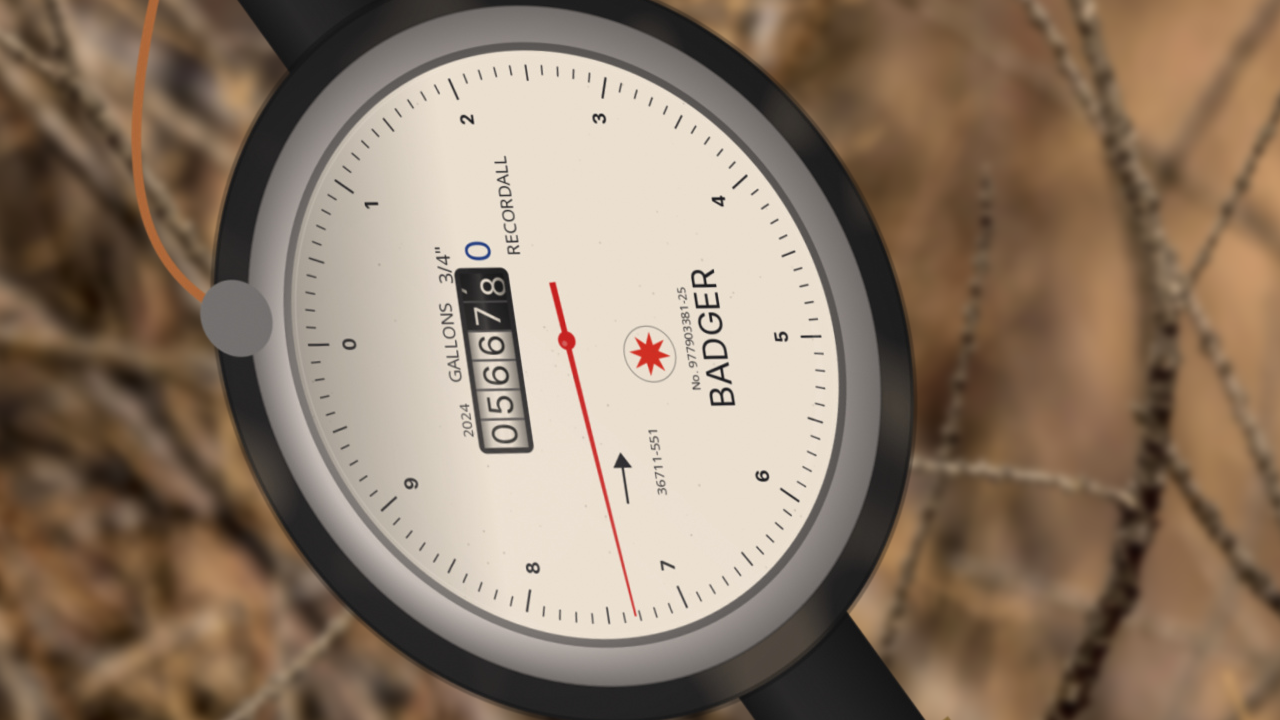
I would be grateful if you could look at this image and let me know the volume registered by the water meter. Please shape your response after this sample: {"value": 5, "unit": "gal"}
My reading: {"value": 566777.3, "unit": "gal"}
